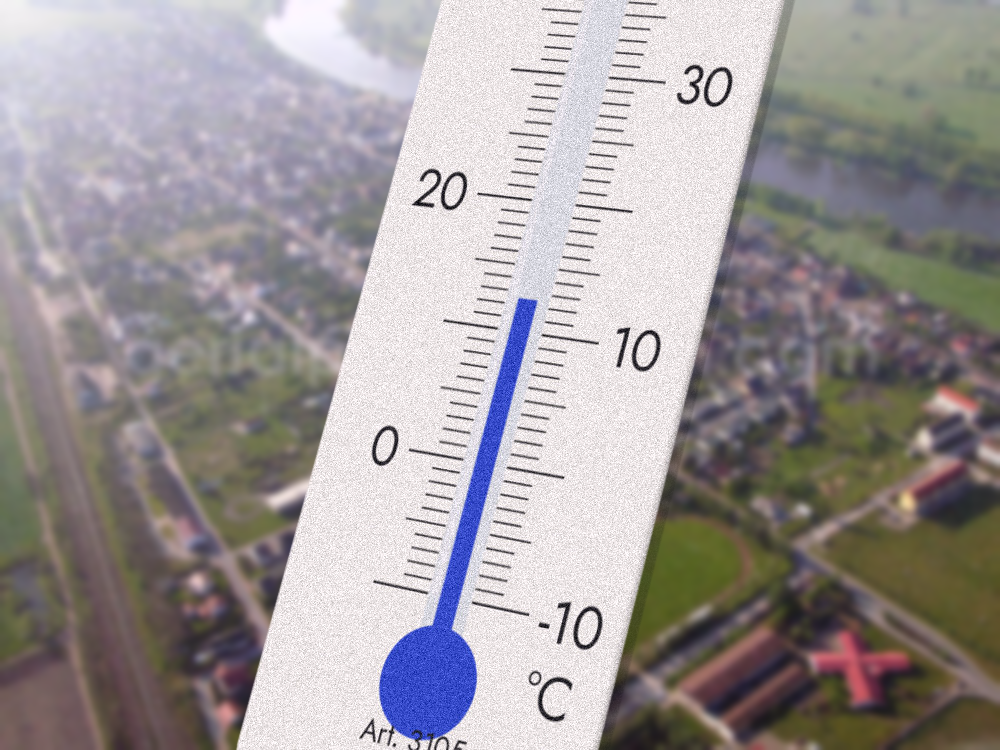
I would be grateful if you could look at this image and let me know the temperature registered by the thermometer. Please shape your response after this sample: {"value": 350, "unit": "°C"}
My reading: {"value": 12.5, "unit": "°C"}
